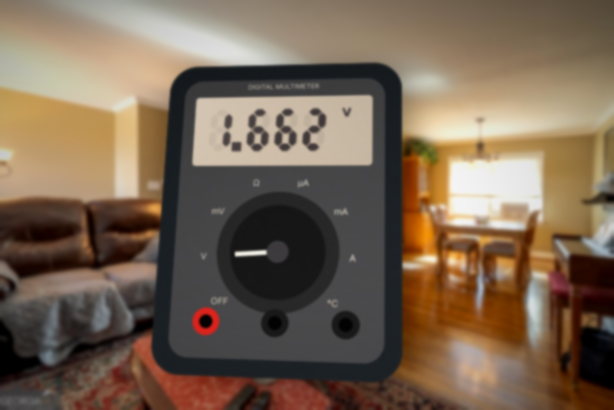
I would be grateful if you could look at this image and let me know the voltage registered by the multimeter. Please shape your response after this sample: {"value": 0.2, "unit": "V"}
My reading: {"value": 1.662, "unit": "V"}
